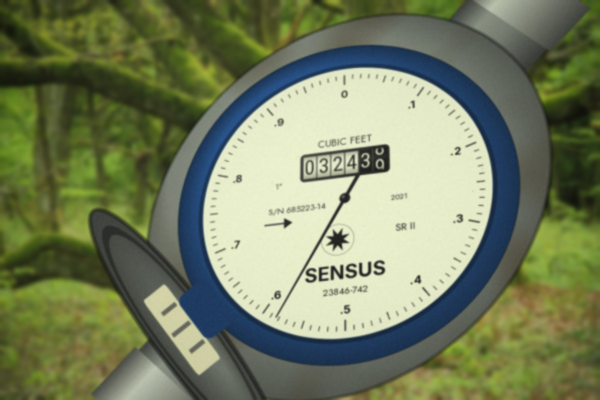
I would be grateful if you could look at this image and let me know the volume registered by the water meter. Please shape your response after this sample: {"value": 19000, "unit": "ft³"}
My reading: {"value": 32438.58, "unit": "ft³"}
